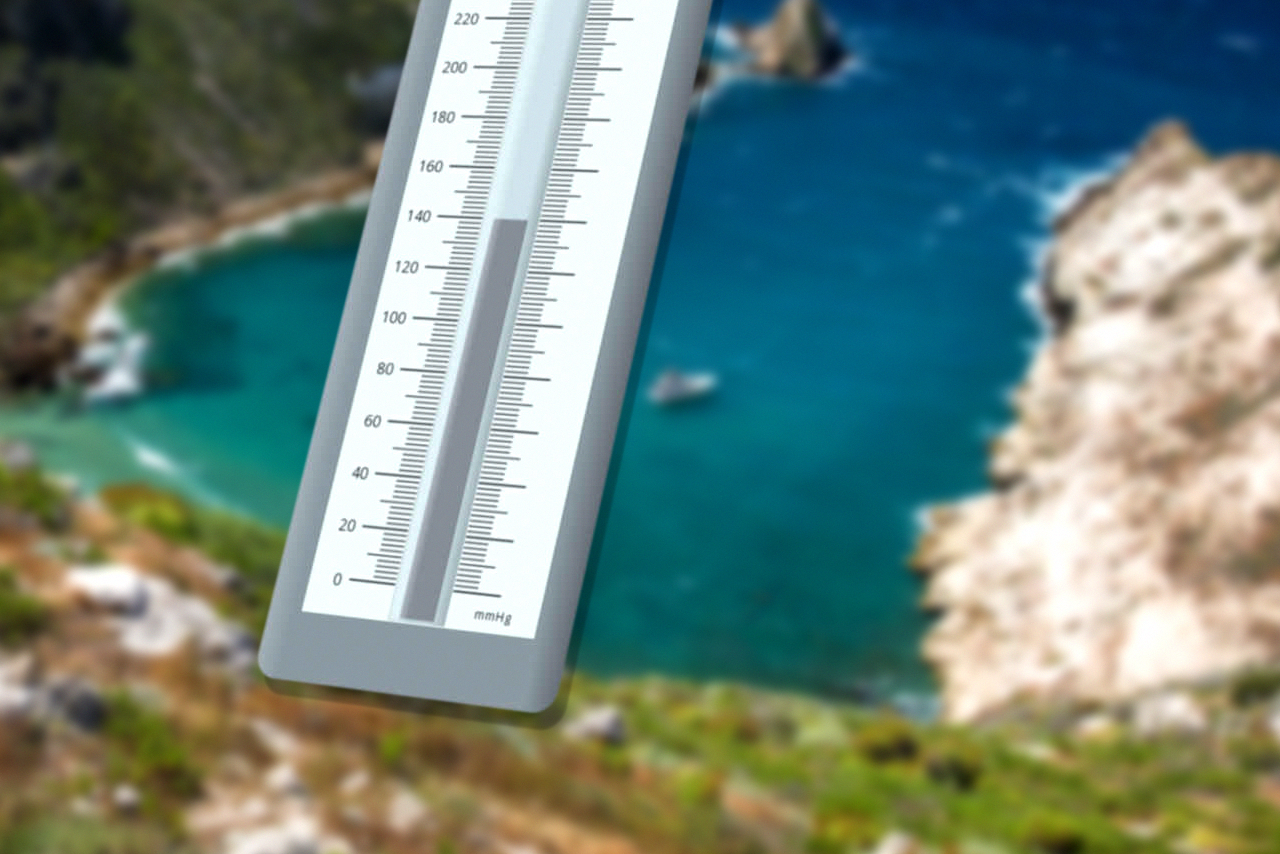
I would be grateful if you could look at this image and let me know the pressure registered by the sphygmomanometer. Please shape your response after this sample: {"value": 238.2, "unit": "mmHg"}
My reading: {"value": 140, "unit": "mmHg"}
